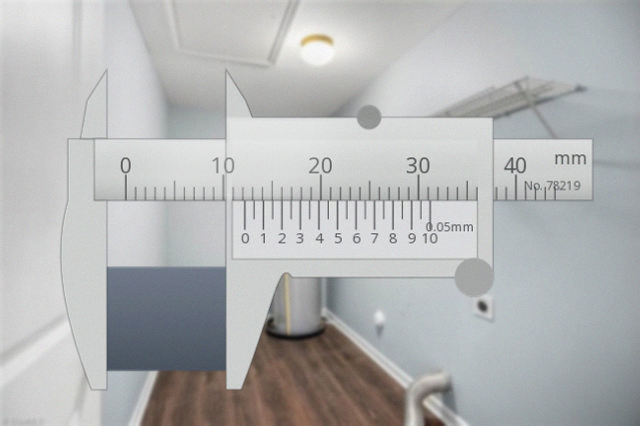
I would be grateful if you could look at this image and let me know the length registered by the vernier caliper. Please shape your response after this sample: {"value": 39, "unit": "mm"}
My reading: {"value": 12.2, "unit": "mm"}
